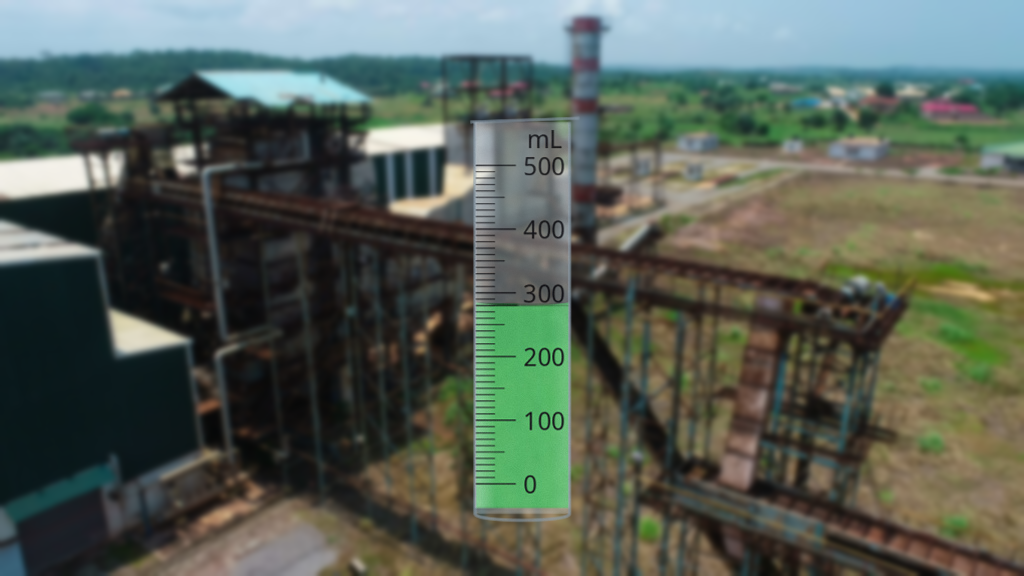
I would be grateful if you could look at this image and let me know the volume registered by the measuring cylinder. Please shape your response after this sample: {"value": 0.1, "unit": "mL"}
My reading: {"value": 280, "unit": "mL"}
